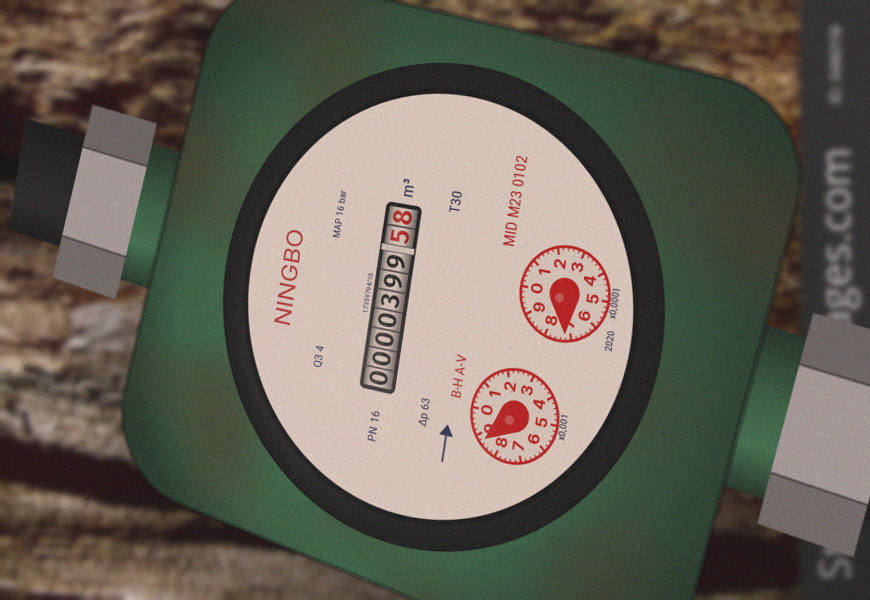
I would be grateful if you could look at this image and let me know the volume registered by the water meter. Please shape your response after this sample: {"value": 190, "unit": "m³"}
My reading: {"value": 399.5887, "unit": "m³"}
